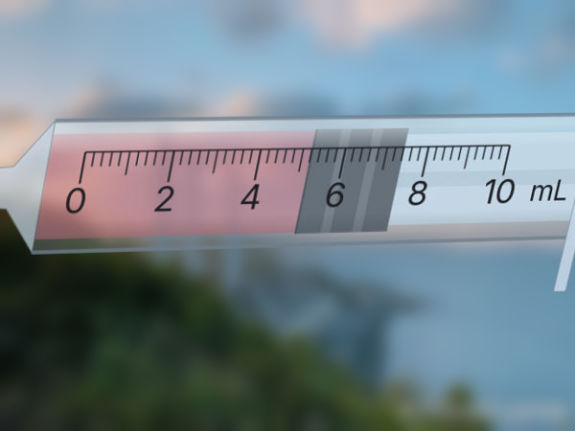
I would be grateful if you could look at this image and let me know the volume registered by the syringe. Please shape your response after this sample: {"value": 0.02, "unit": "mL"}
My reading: {"value": 5.2, "unit": "mL"}
